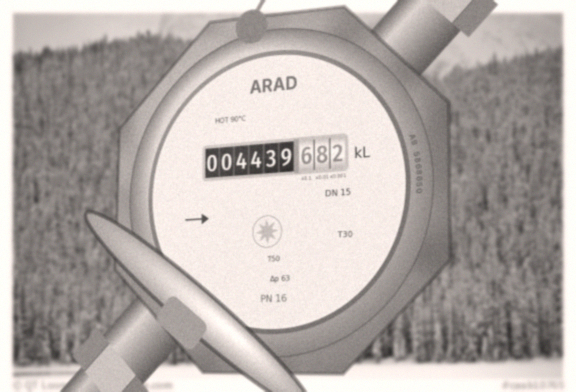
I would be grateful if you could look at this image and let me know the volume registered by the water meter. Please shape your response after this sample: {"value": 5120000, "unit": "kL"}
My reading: {"value": 4439.682, "unit": "kL"}
